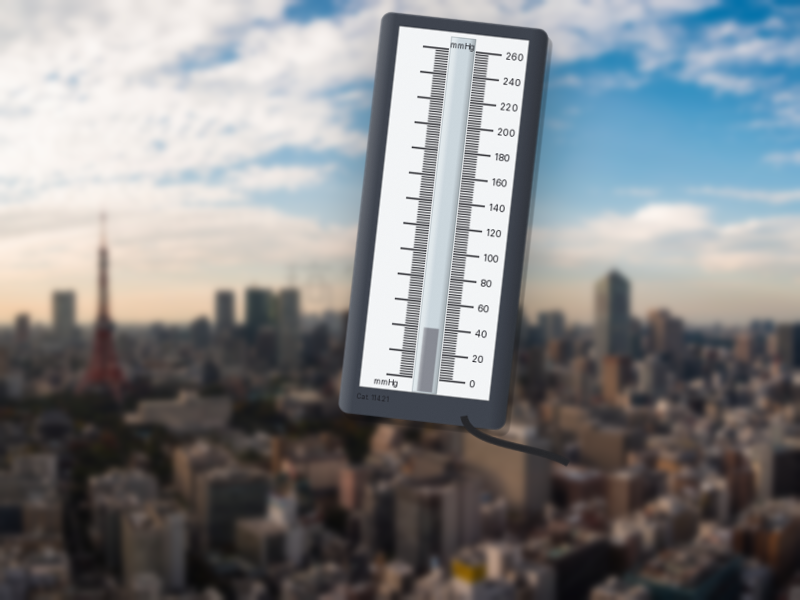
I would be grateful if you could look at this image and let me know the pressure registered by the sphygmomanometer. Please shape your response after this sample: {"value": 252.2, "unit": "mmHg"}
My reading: {"value": 40, "unit": "mmHg"}
